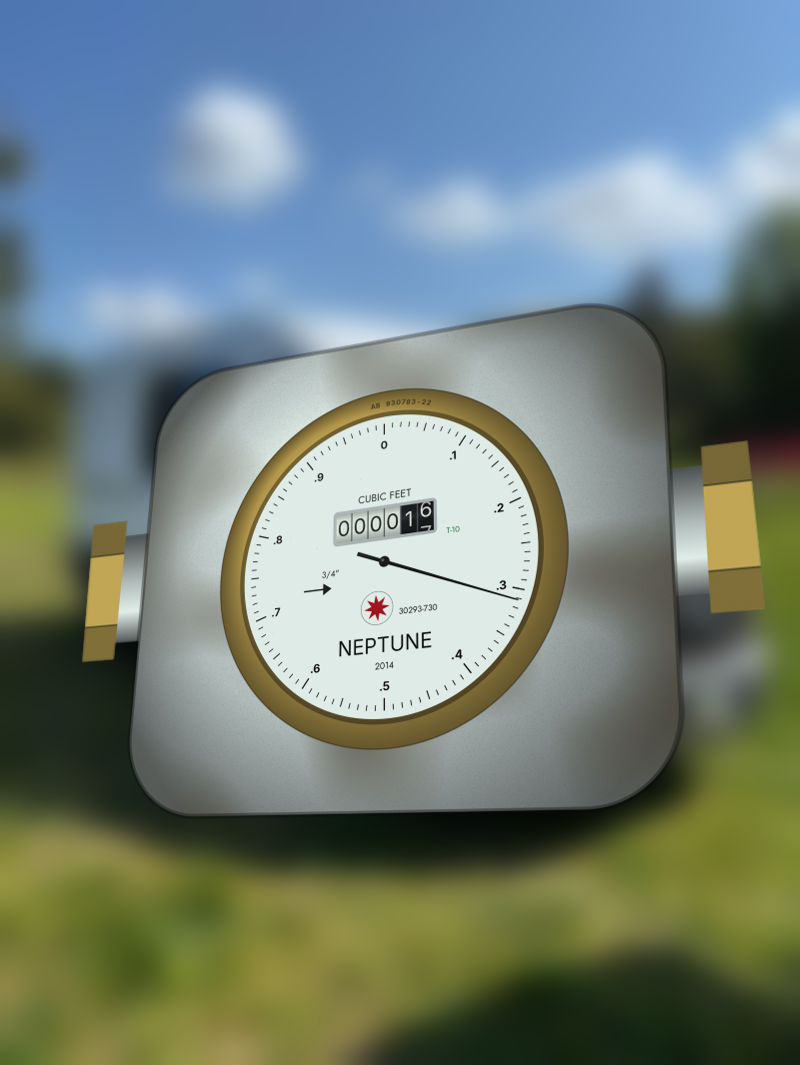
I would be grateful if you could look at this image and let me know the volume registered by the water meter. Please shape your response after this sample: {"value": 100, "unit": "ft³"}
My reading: {"value": 16.31, "unit": "ft³"}
